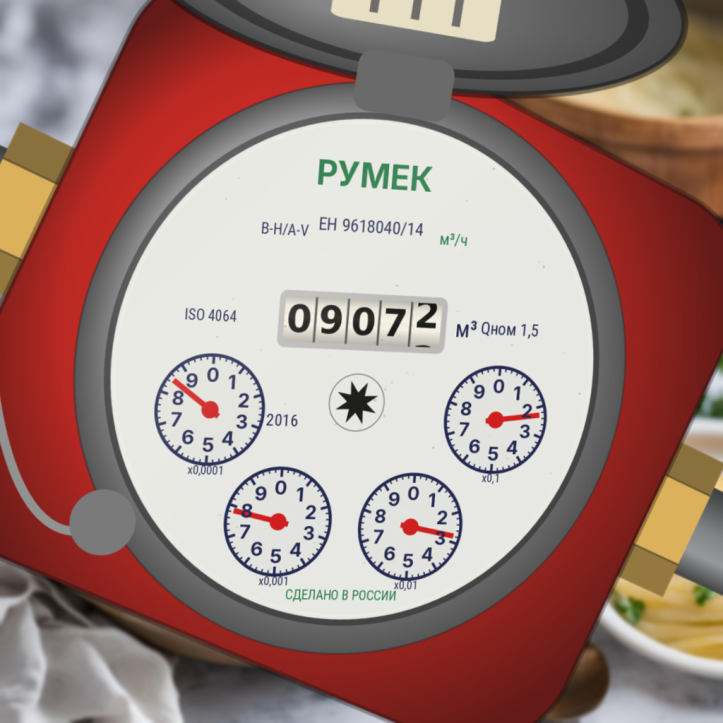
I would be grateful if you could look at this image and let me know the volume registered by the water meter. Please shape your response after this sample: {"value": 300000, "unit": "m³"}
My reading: {"value": 9072.2278, "unit": "m³"}
